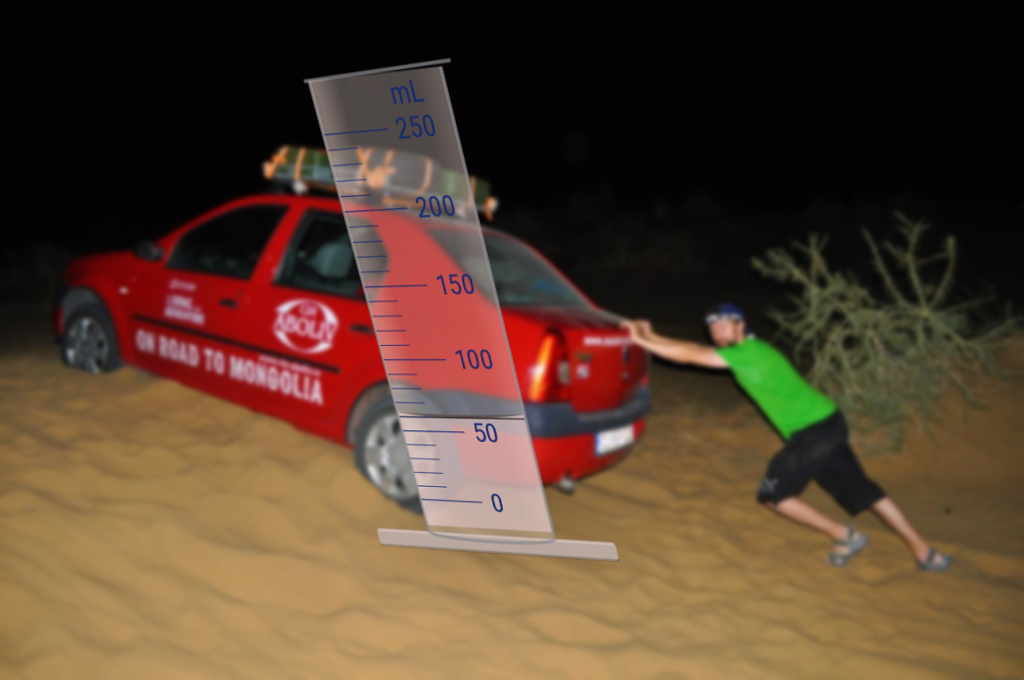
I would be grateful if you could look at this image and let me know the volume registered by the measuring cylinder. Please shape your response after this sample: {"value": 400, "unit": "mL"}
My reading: {"value": 60, "unit": "mL"}
